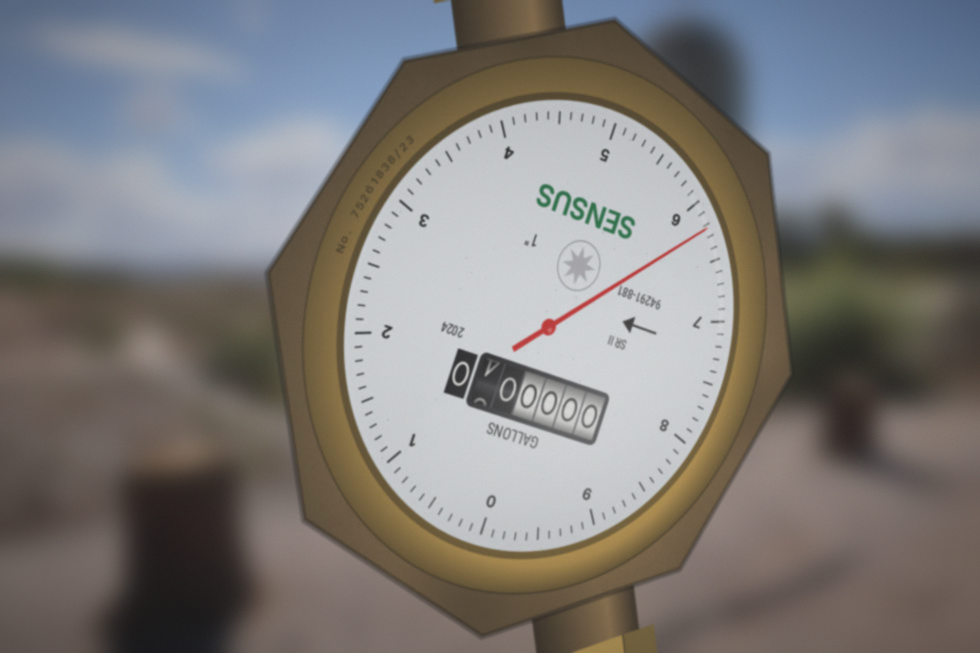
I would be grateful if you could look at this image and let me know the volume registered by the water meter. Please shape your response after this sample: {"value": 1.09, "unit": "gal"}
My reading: {"value": 36.2, "unit": "gal"}
